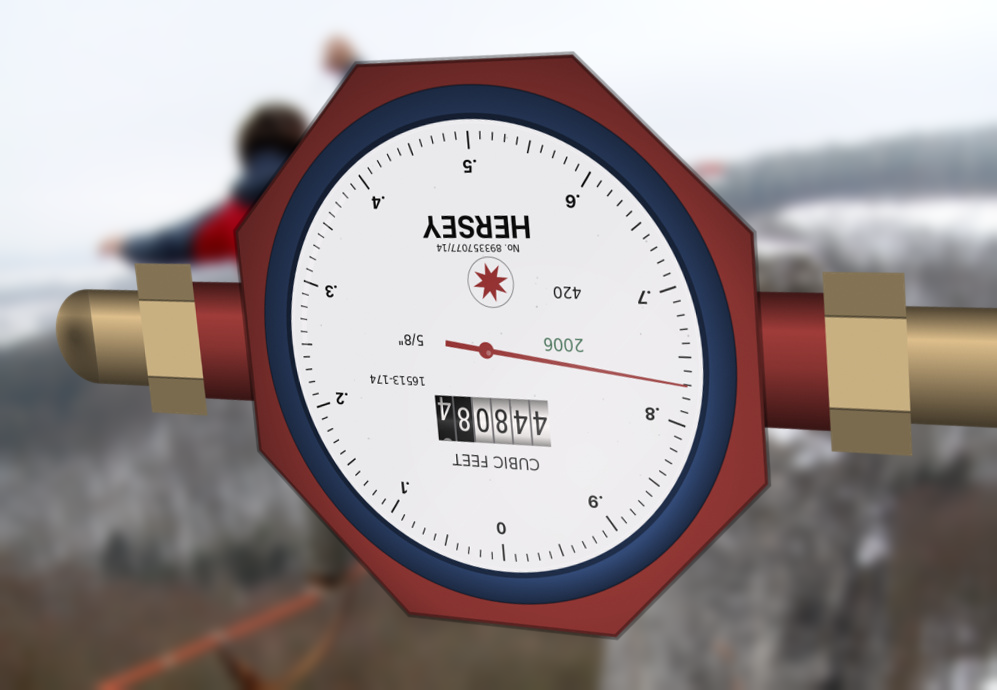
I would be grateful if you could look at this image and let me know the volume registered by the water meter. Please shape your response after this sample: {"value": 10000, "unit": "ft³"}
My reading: {"value": 448083.77, "unit": "ft³"}
